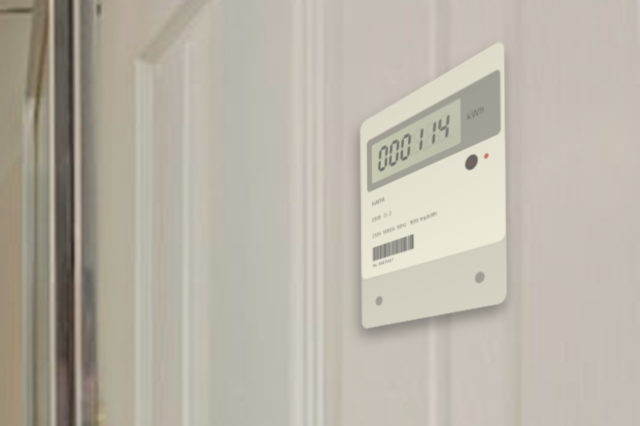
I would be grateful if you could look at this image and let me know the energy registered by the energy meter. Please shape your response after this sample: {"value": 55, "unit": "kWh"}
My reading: {"value": 114, "unit": "kWh"}
